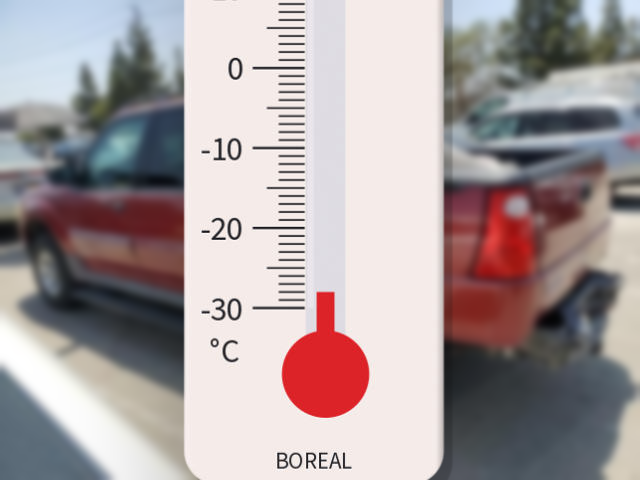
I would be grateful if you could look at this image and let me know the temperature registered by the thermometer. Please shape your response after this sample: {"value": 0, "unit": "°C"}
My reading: {"value": -28, "unit": "°C"}
